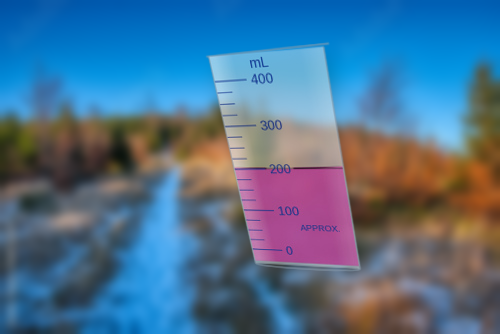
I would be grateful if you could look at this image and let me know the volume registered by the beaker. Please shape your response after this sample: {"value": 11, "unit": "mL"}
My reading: {"value": 200, "unit": "mL"}
